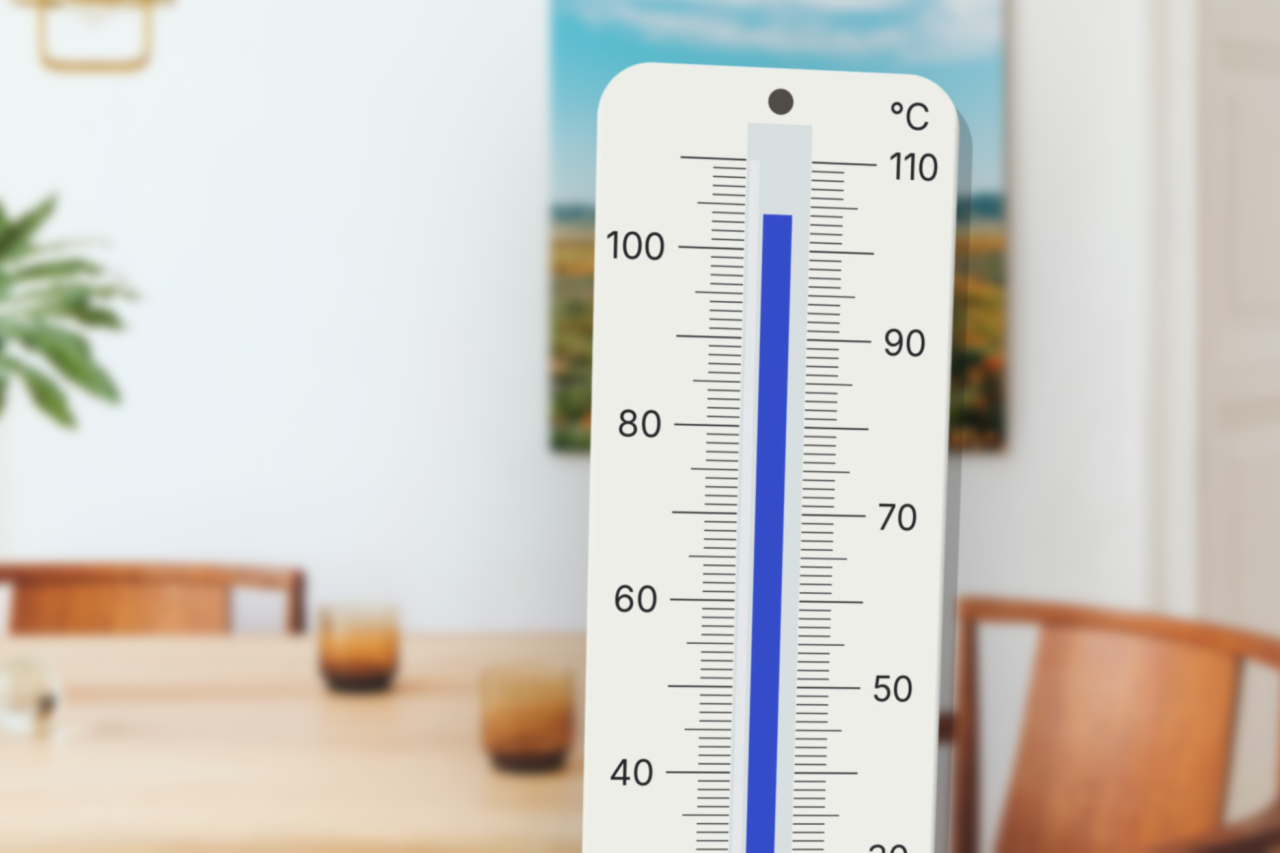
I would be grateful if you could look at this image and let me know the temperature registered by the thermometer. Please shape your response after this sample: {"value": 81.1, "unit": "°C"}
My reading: {"value": 104, "unit": "°C"}
